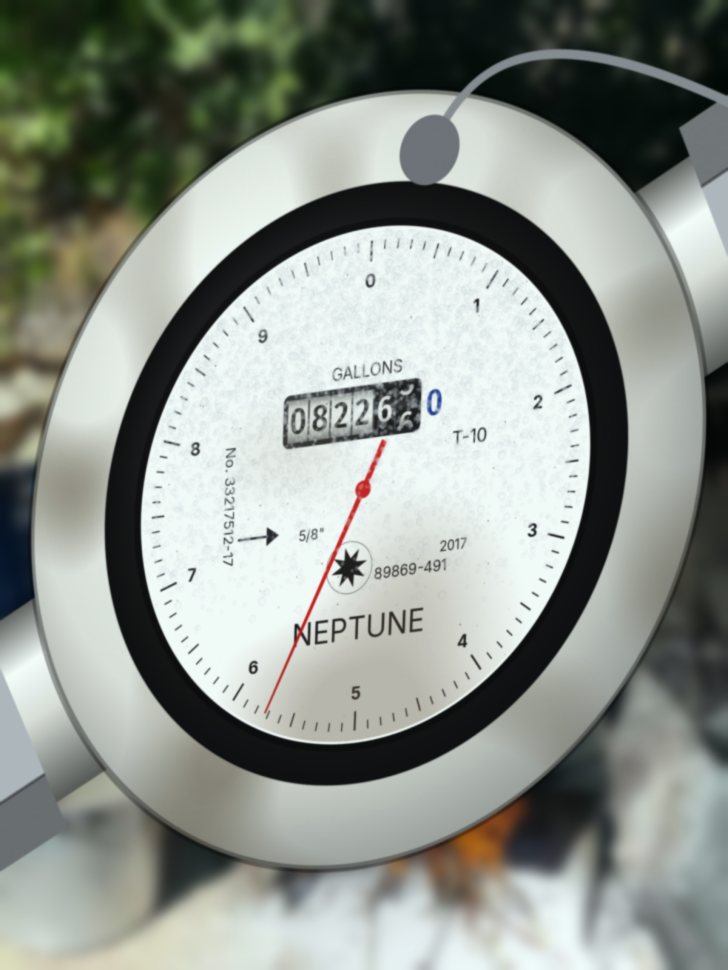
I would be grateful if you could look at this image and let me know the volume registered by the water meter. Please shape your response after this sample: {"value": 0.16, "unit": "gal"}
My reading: {"value": 822655.7, "unit": "gal"}
